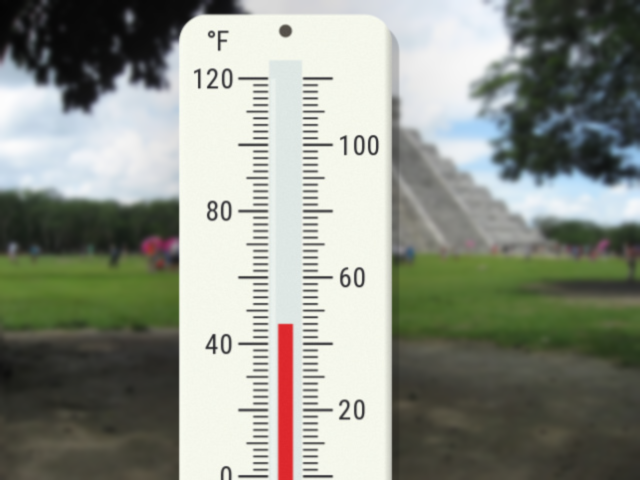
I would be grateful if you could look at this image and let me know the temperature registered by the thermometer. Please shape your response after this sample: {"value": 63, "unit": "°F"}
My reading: {"value": 46, "unit": "°F"}
